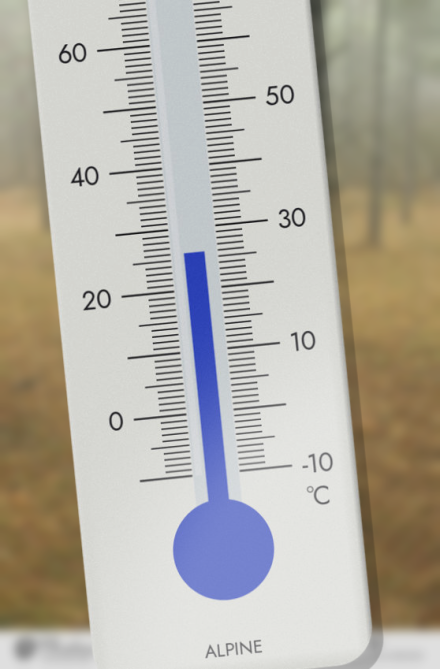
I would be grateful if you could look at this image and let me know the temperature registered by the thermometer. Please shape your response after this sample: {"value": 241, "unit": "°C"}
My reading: {"value": 26, "unit": "°C"}
